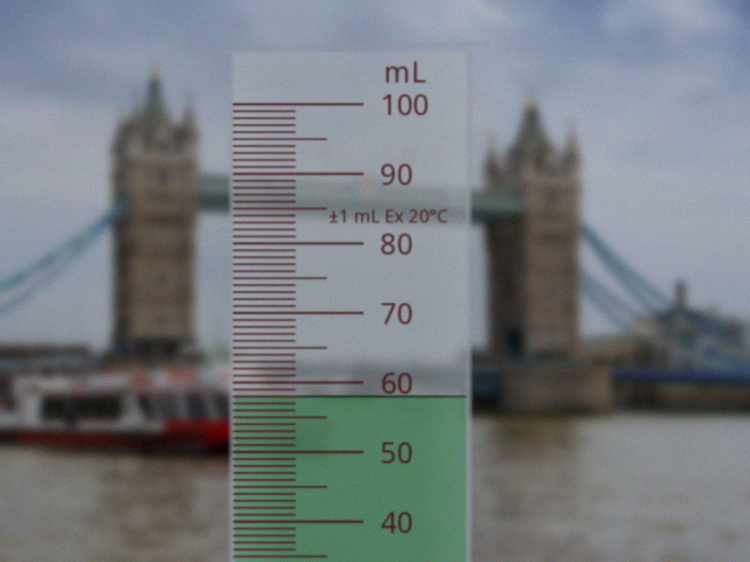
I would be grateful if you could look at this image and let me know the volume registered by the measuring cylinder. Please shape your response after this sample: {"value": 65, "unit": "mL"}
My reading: {"value": 58, "unit": "mL"}
